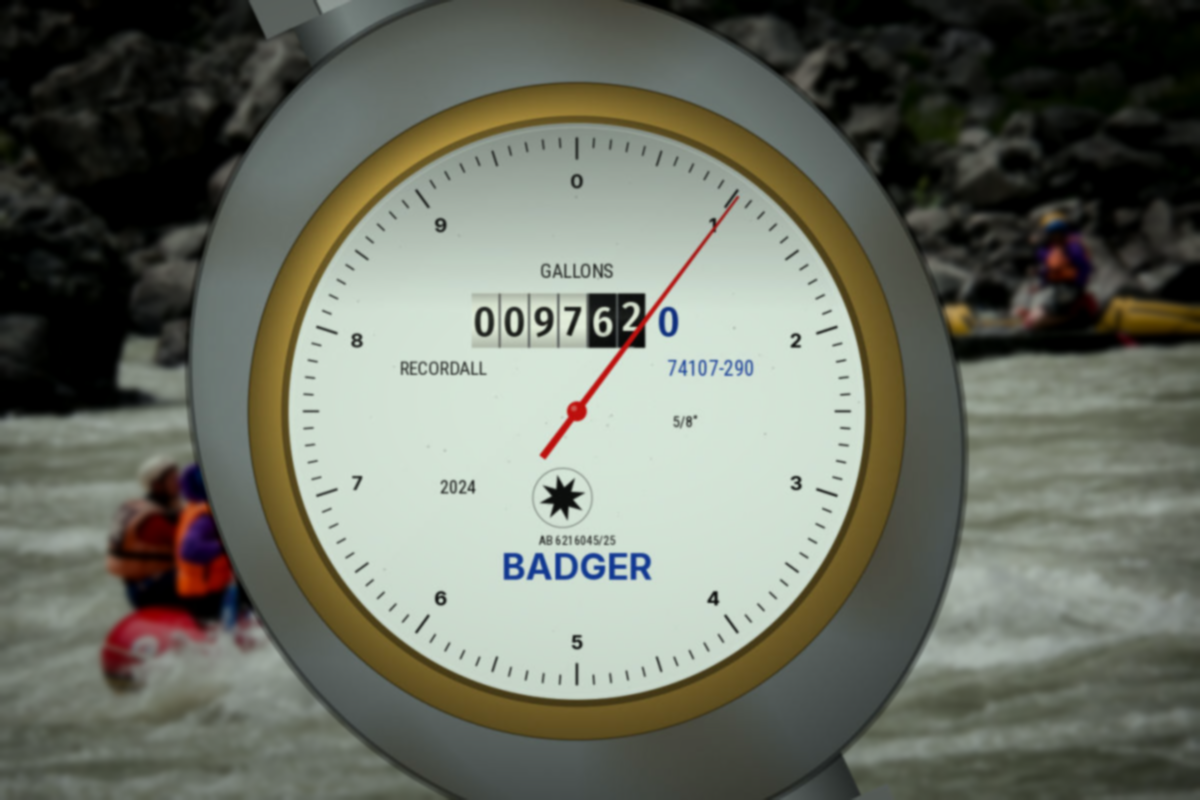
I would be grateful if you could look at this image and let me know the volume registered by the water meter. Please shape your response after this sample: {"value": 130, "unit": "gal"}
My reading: {"value": 97621.0, "unit": "gal"}
